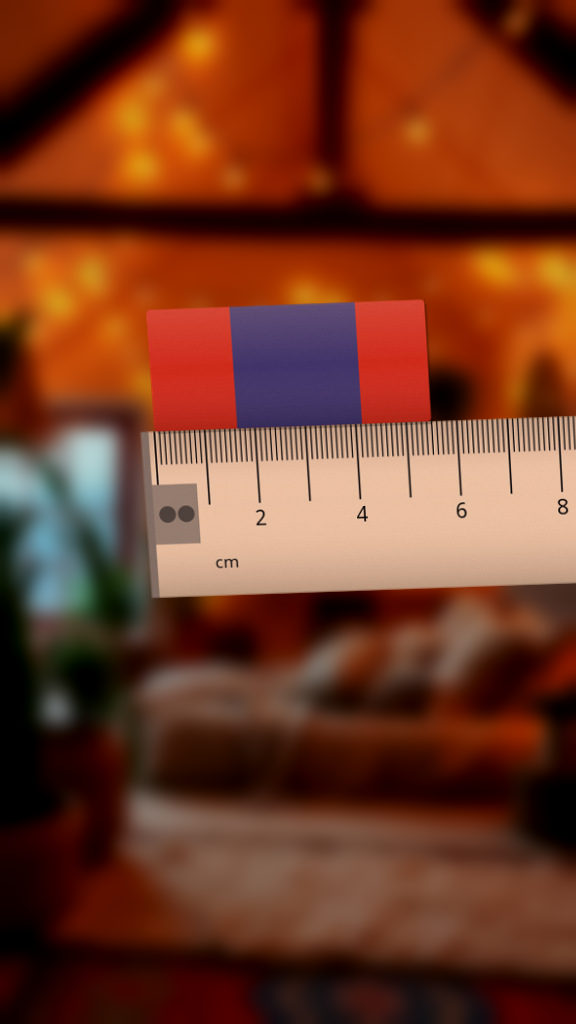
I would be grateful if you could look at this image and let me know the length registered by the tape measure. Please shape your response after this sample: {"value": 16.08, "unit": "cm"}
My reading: {"value": 5.5, "unit": "cm"}
